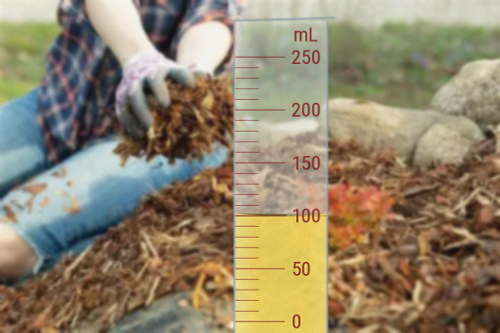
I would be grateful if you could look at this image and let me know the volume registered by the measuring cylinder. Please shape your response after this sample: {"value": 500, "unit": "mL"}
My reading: {"value": 100, "unit": "mL"}
